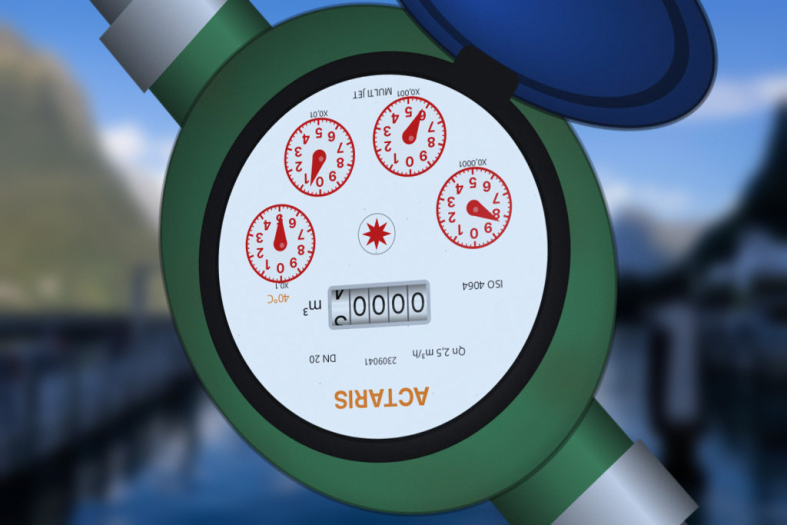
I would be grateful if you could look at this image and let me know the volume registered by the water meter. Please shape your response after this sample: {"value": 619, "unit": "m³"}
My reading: {"value": 3.5058, "unit": "m³"}
